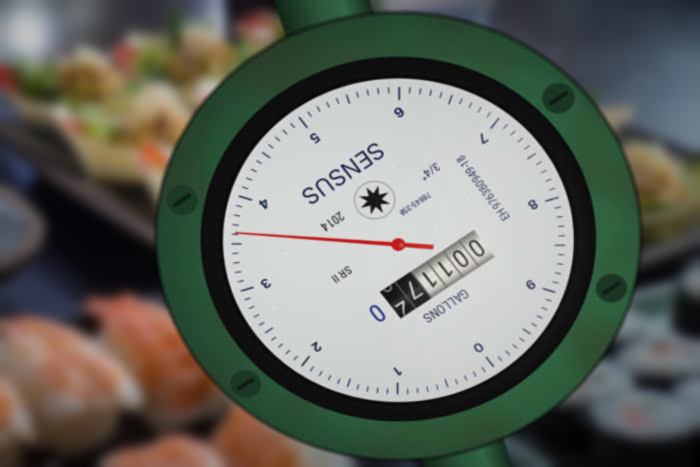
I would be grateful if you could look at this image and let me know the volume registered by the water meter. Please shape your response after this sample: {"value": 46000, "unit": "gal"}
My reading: {"value": 11723.6, "unit": "gal"}
